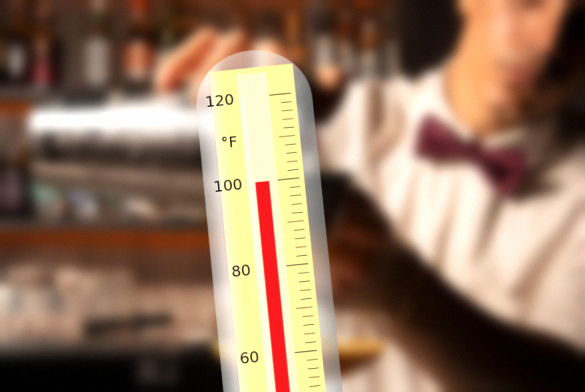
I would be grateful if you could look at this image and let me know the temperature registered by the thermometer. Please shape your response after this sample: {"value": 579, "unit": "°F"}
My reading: {"value": 100, "unit": "°F"}
